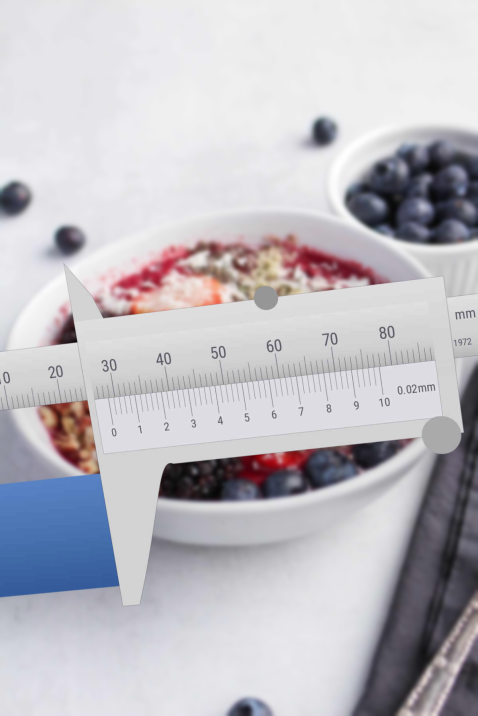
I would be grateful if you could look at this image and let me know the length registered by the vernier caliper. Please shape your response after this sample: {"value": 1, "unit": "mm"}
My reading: {"value": 28.8, "unit": "mm"}
